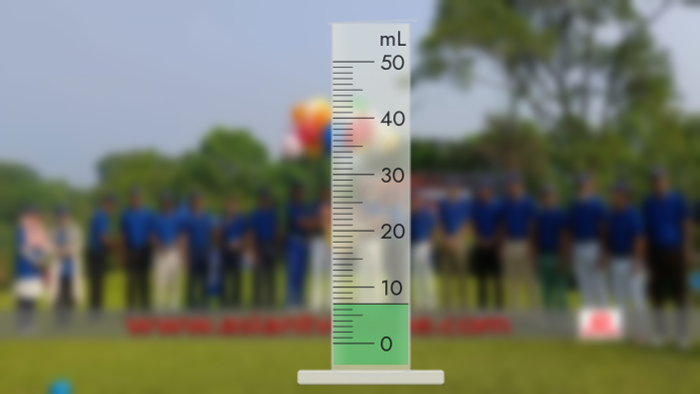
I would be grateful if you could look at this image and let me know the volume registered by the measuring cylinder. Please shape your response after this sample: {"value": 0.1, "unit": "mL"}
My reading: {"value": 7, "unit": "mL"}
